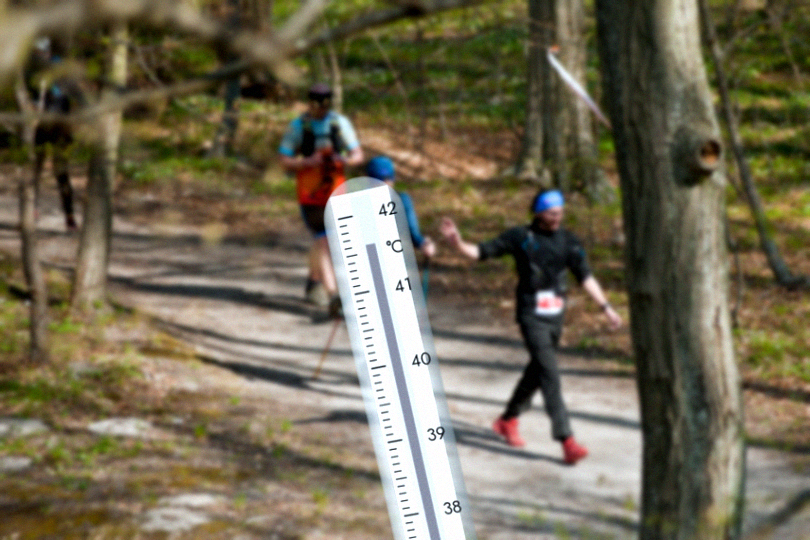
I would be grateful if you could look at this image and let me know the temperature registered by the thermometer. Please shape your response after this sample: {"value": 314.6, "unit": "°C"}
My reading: {"value": 41.6, "unit": "°C"}
